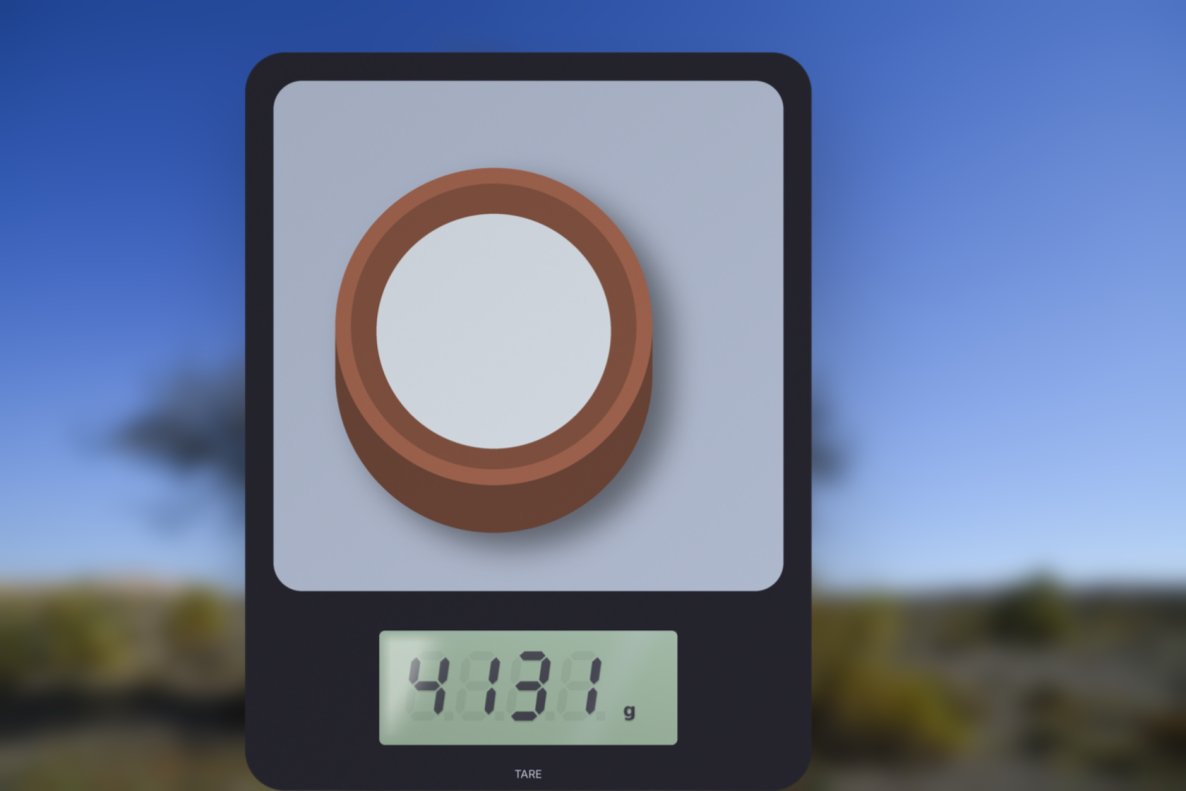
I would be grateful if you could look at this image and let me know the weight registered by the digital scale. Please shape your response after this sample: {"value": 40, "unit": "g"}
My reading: {"value": 4131, "unit": "g"}
